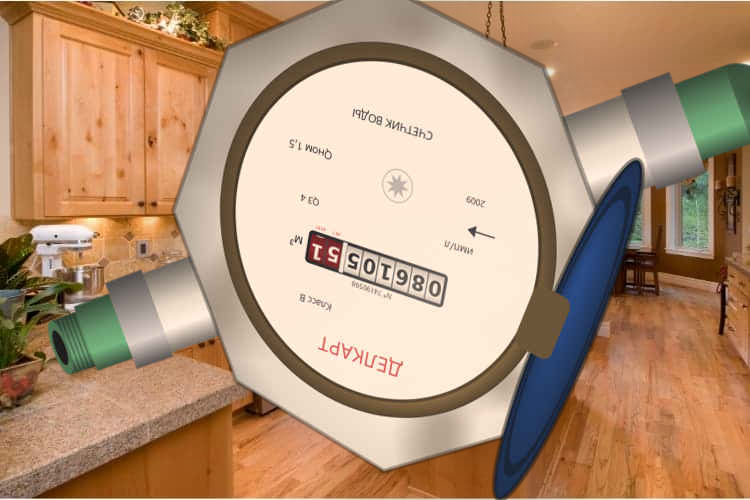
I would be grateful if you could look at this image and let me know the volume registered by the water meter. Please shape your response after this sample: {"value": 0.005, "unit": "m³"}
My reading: {"value": 86105.51, "unit": "m³"}
